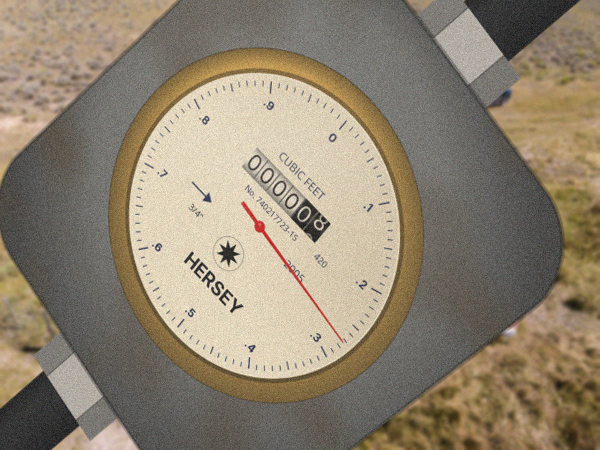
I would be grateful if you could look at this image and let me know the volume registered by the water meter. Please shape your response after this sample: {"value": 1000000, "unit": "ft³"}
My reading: {"value": 8.27, "unit": "ft³"}
